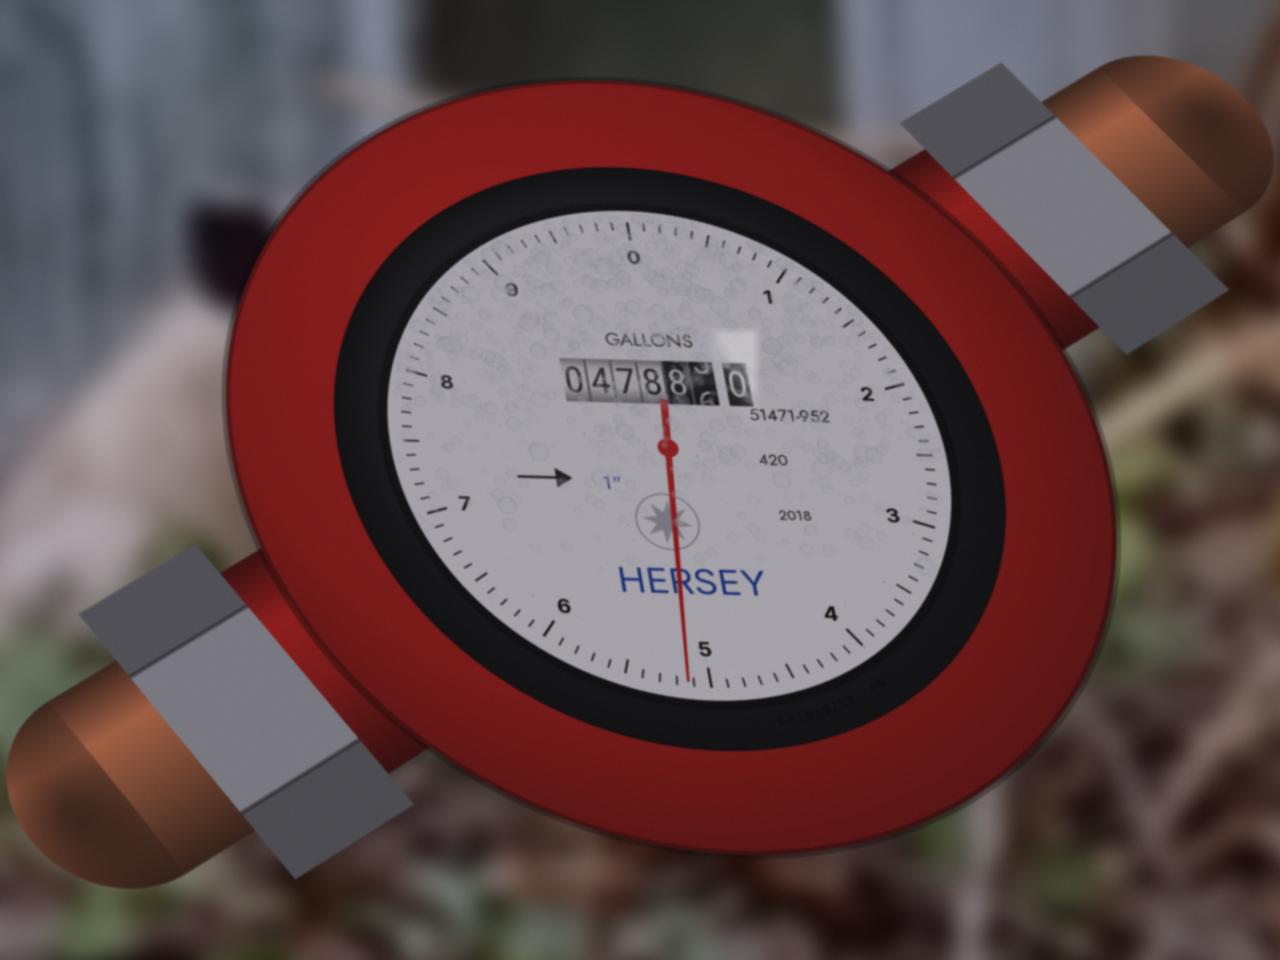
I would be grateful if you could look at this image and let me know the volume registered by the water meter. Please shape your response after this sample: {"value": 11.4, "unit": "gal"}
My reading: {"value": 478855.1, "unit": "gal"}
